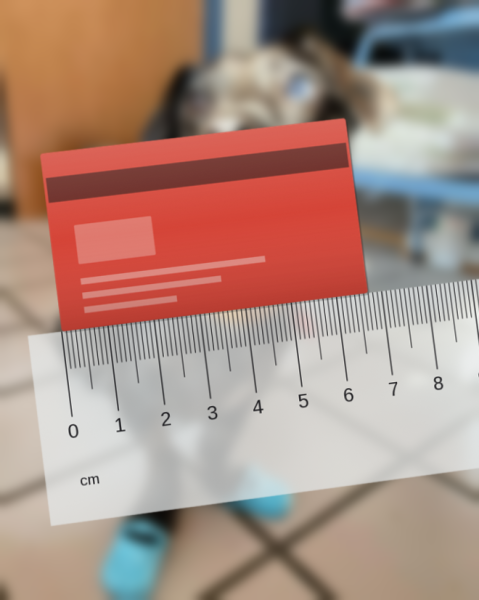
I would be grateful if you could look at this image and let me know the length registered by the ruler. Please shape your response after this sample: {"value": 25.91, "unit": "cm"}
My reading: {"value": 6.7, "unit": "cm"}
